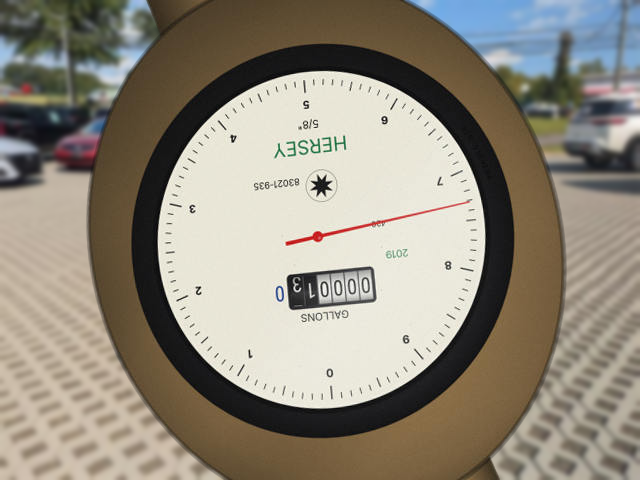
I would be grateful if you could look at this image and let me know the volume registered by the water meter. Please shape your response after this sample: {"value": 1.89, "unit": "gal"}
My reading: {"value": 127.3, "unit": "gal"}
